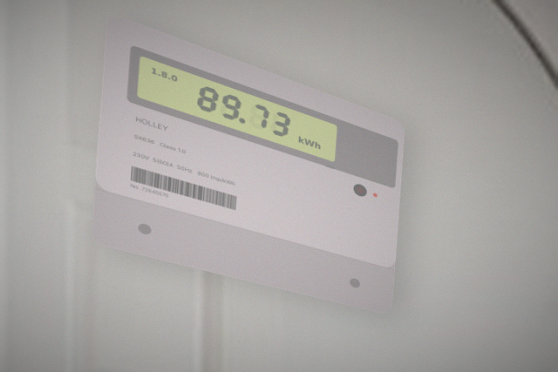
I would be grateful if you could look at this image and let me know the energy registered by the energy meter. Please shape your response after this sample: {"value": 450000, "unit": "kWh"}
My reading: {"value": 89.73, "unit": "kWh"}
